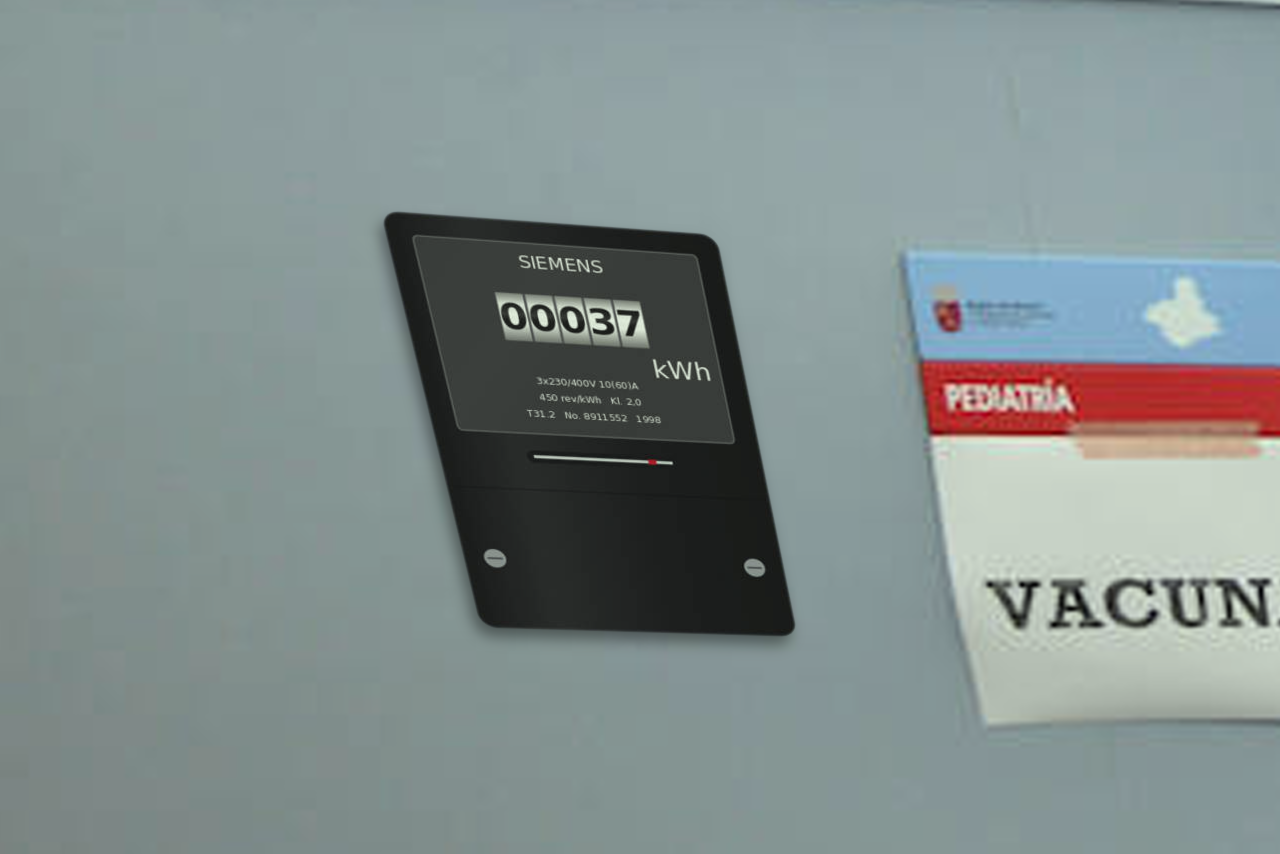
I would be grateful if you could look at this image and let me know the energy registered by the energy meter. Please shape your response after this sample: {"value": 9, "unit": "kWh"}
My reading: {"value": 37, "unit": "kWh"}
